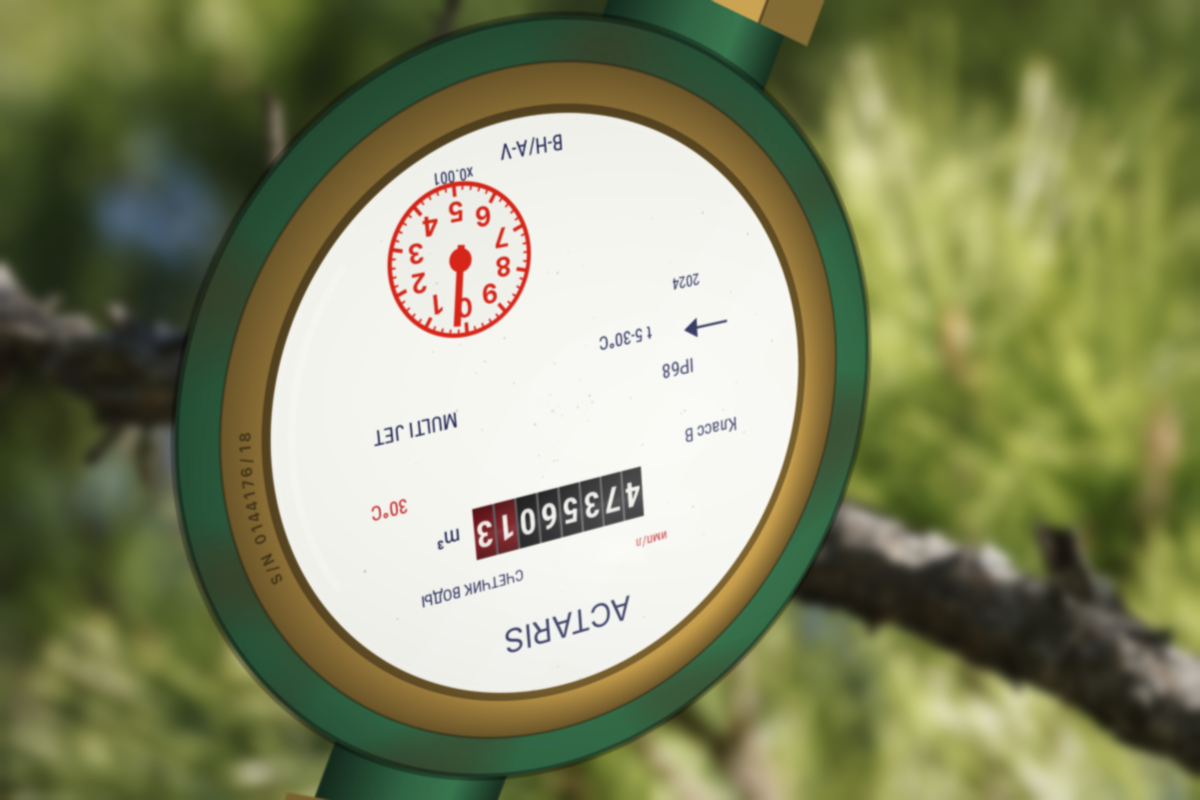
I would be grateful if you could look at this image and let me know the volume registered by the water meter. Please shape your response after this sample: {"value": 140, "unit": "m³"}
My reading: {"value": 473560.130, "unit": "m³"}
